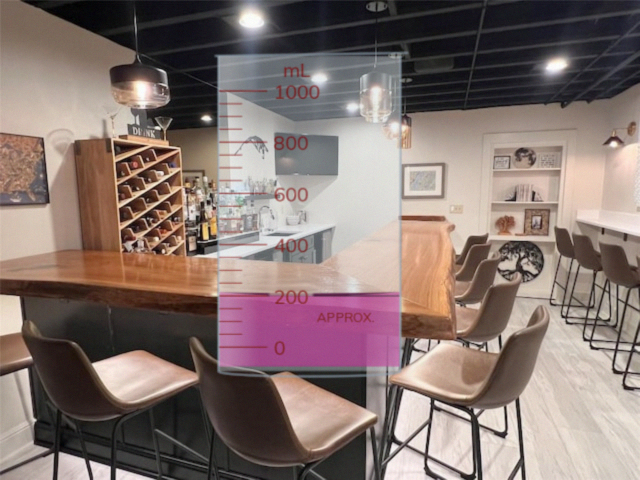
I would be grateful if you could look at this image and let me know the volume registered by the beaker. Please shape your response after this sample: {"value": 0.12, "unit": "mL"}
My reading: {"value": 200, "unit": "mL"}
